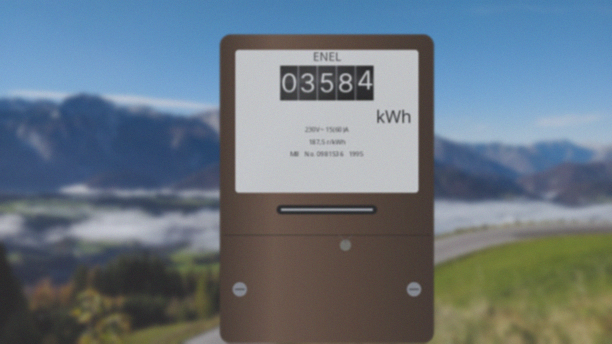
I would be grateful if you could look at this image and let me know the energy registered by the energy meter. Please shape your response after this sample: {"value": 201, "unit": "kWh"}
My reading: {"value": 3584, "unit": "kWh"}
